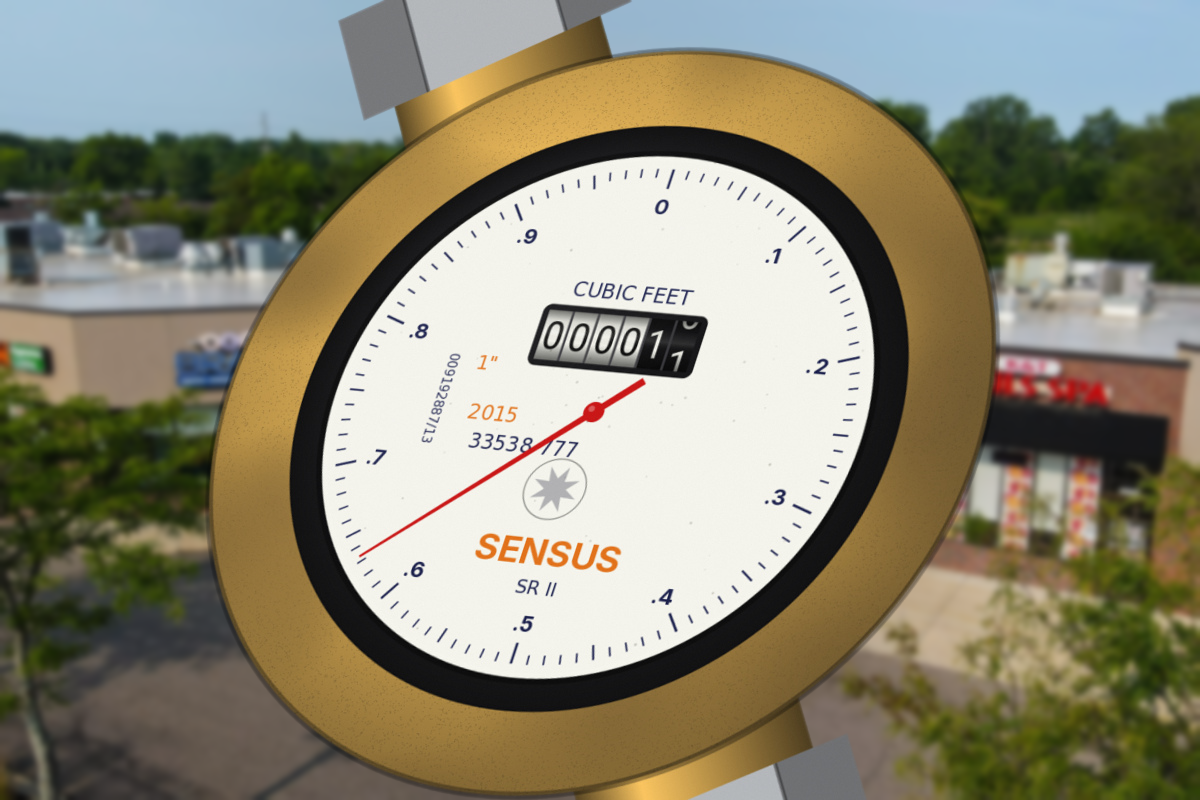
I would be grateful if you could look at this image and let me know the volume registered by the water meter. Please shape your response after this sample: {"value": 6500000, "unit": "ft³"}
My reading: {"value": 10.63, "unit": "ft³"}
